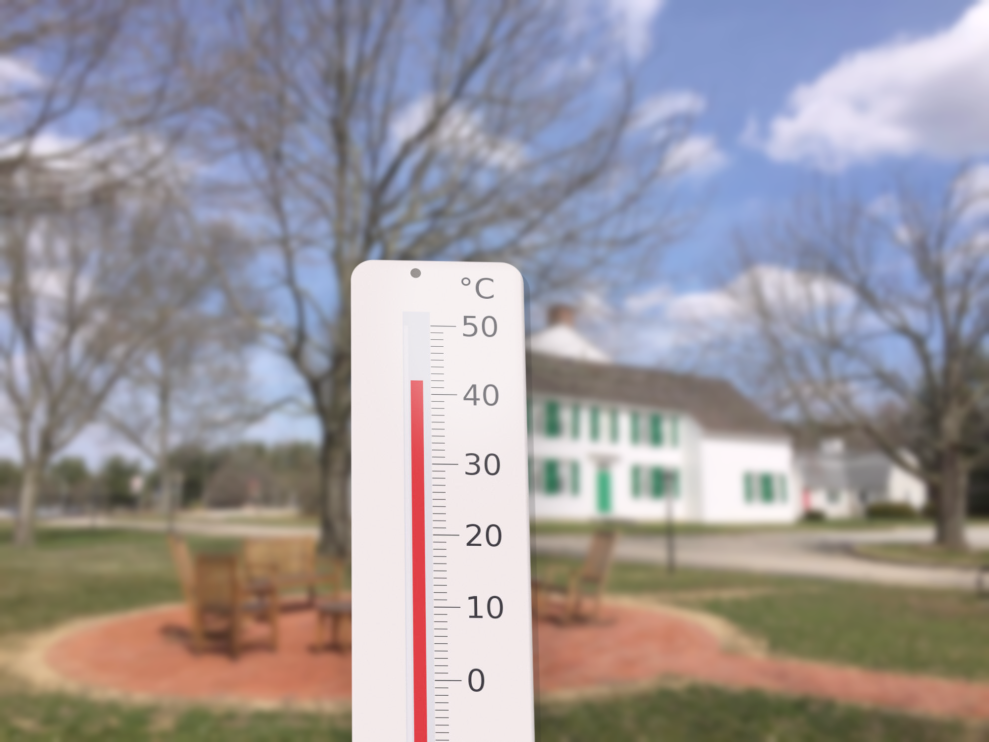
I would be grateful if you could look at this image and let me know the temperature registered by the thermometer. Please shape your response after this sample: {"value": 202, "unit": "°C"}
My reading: {"value": 42, "unit": "°C"}
